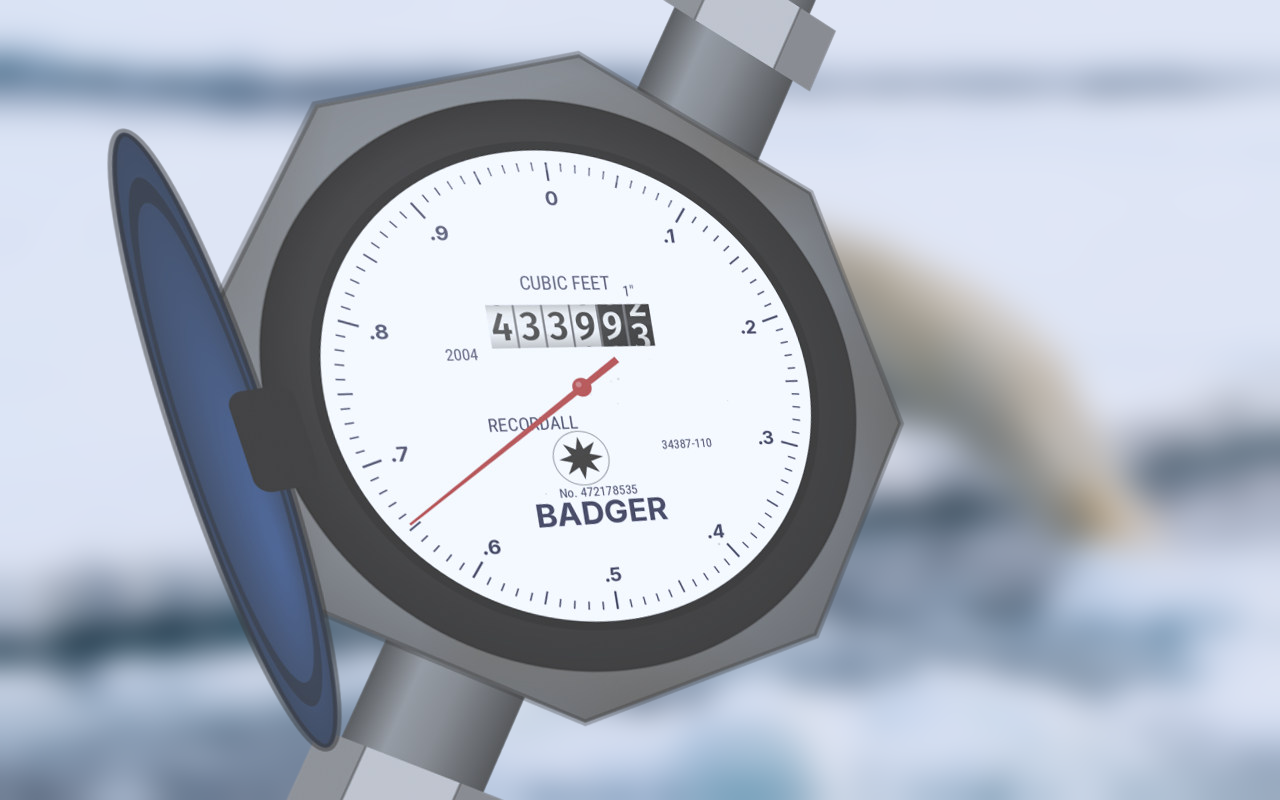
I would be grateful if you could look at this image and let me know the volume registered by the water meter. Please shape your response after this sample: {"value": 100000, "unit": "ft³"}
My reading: {"value": 433992.65, "unit": "ft³"}
